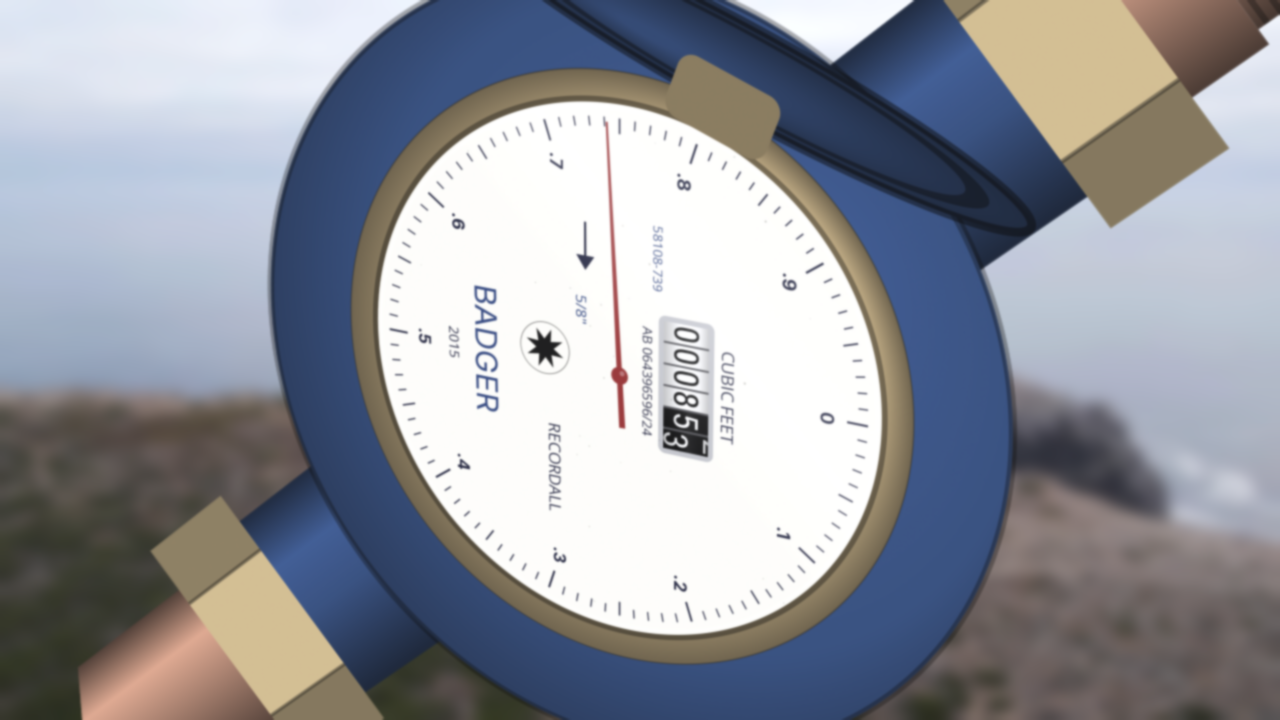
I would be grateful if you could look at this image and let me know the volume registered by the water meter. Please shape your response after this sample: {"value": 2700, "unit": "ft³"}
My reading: {"value": 852.74, "unit": "ft³"}
